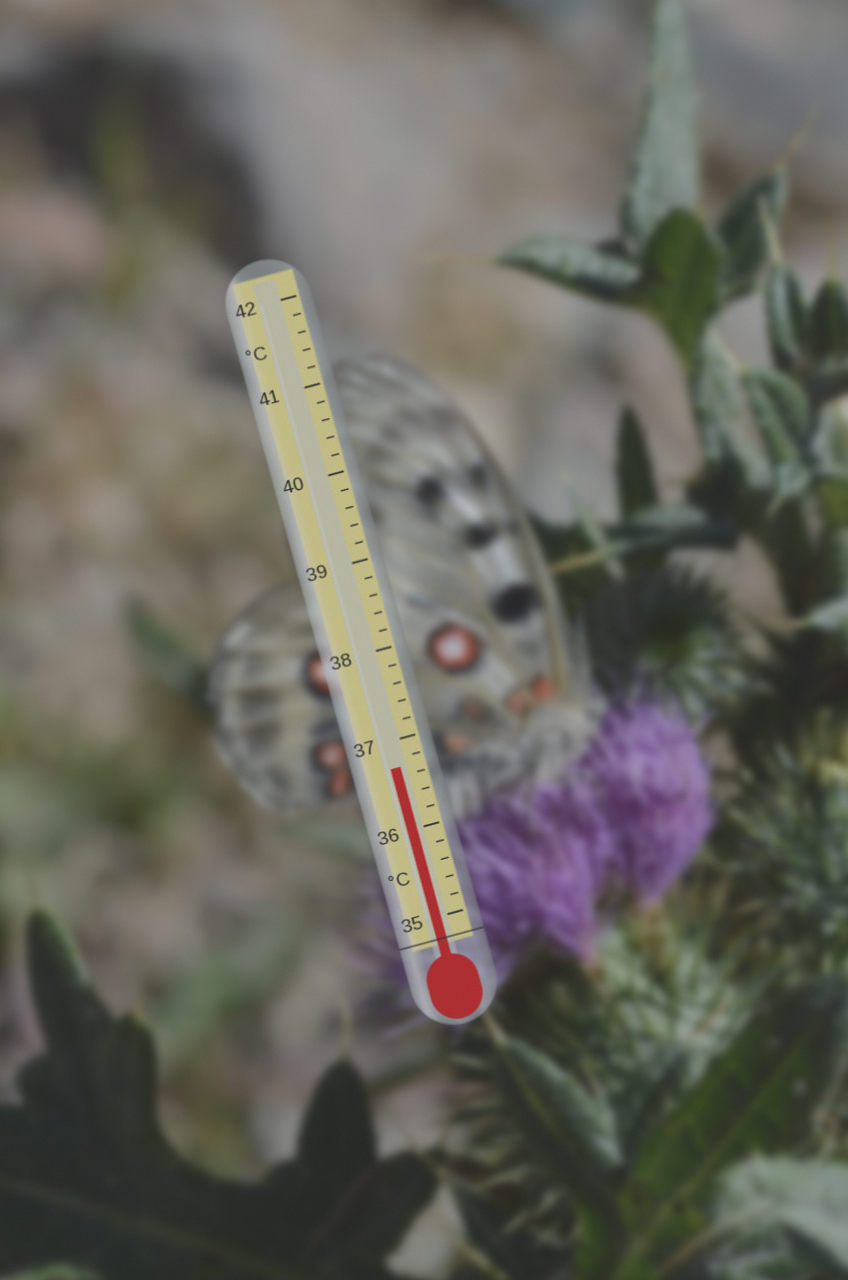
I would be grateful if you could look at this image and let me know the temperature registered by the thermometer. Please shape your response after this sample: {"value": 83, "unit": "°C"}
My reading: {"value": 36.7, "unit": "°C"}
